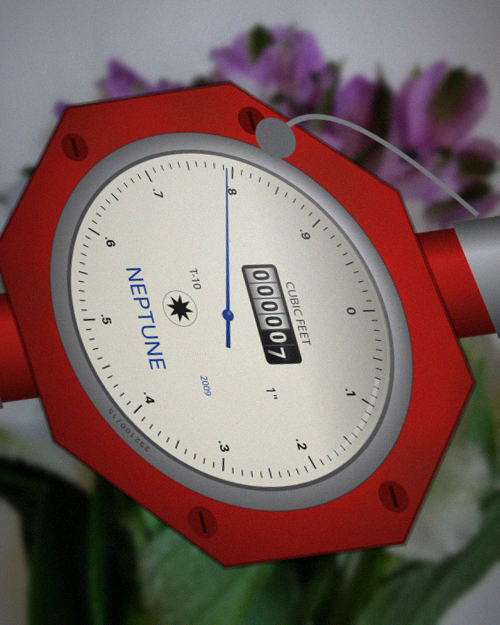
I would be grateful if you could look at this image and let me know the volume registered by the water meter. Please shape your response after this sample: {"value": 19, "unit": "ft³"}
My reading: {"value": 6.79, "unit": "ft³"}
